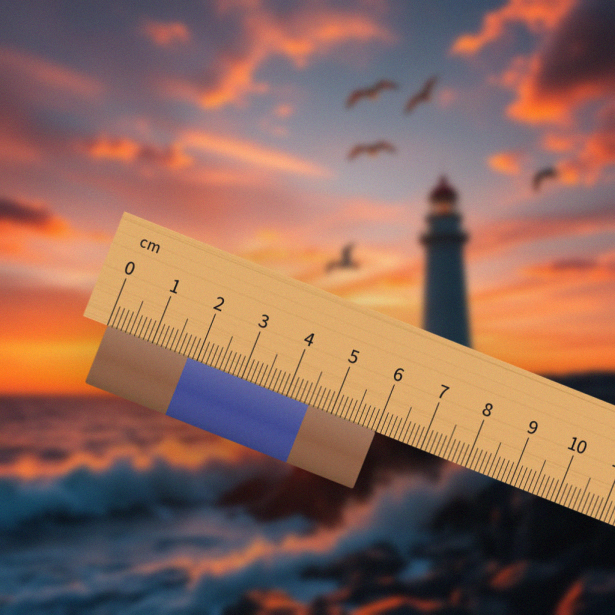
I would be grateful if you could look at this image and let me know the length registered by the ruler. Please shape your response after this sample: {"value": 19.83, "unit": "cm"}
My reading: {"value": 6, "unit": "cm"}
